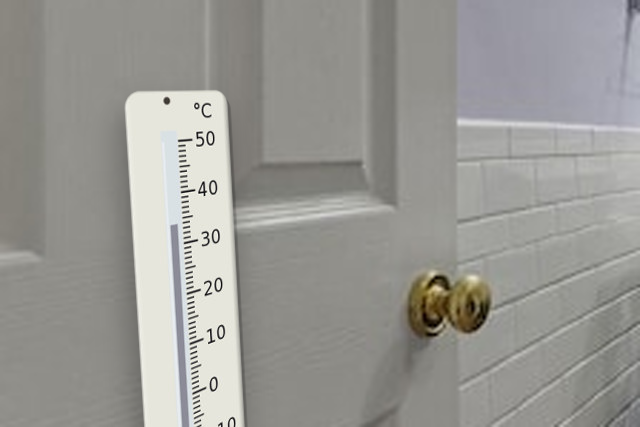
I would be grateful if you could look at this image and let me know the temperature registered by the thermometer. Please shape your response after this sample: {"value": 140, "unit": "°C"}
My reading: {"value": 34, "unit": "°C"}
